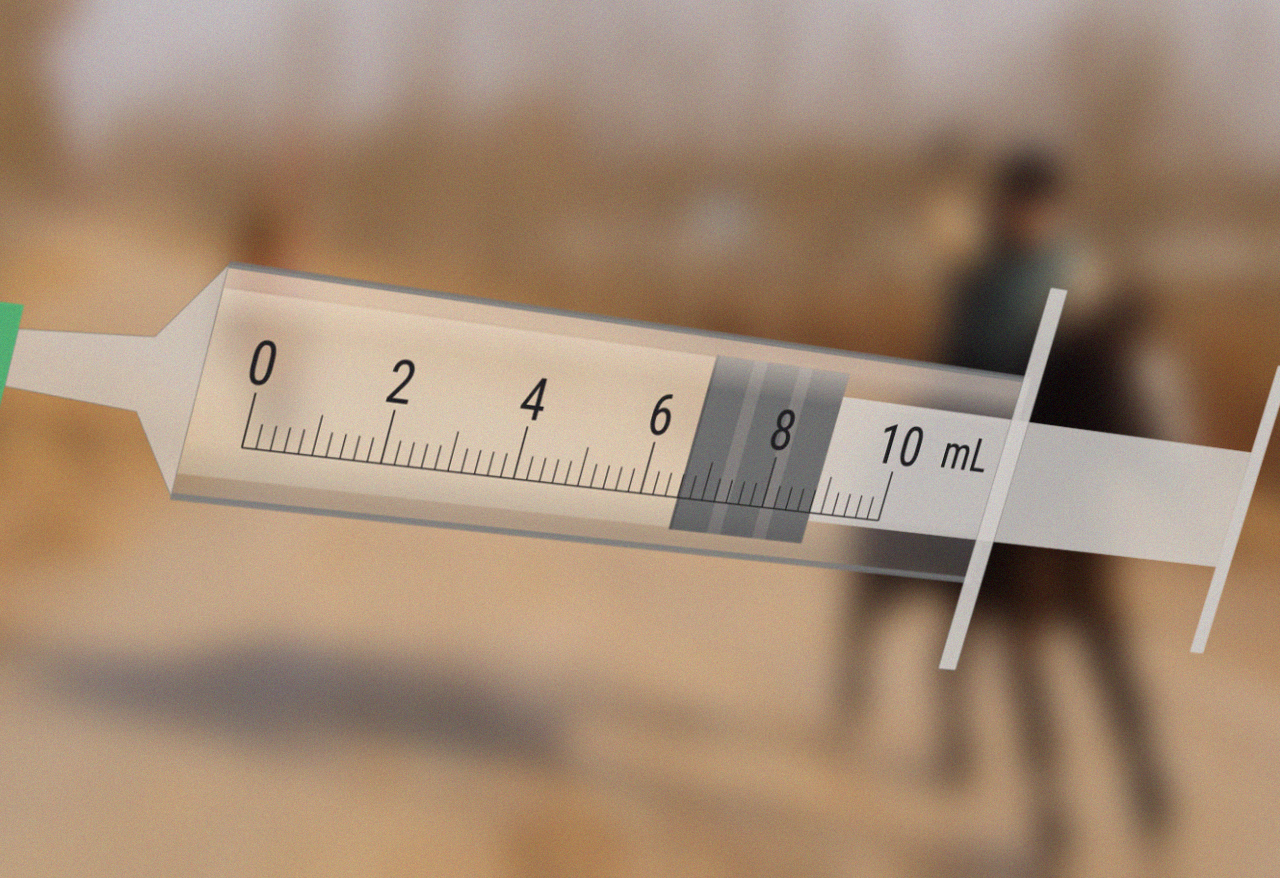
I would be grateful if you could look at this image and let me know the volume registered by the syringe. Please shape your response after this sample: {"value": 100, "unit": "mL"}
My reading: {"value": 6.6, "unit": "mL"}
